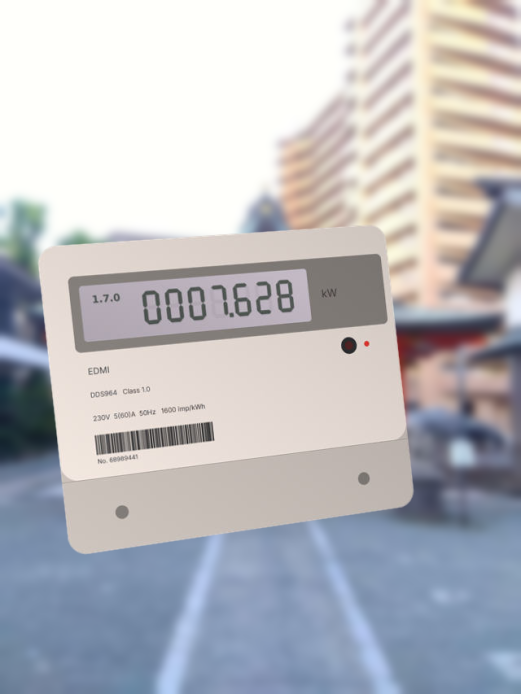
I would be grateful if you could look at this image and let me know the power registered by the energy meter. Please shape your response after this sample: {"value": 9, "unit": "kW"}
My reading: {"value": 7.628, "unit": "kW"}
